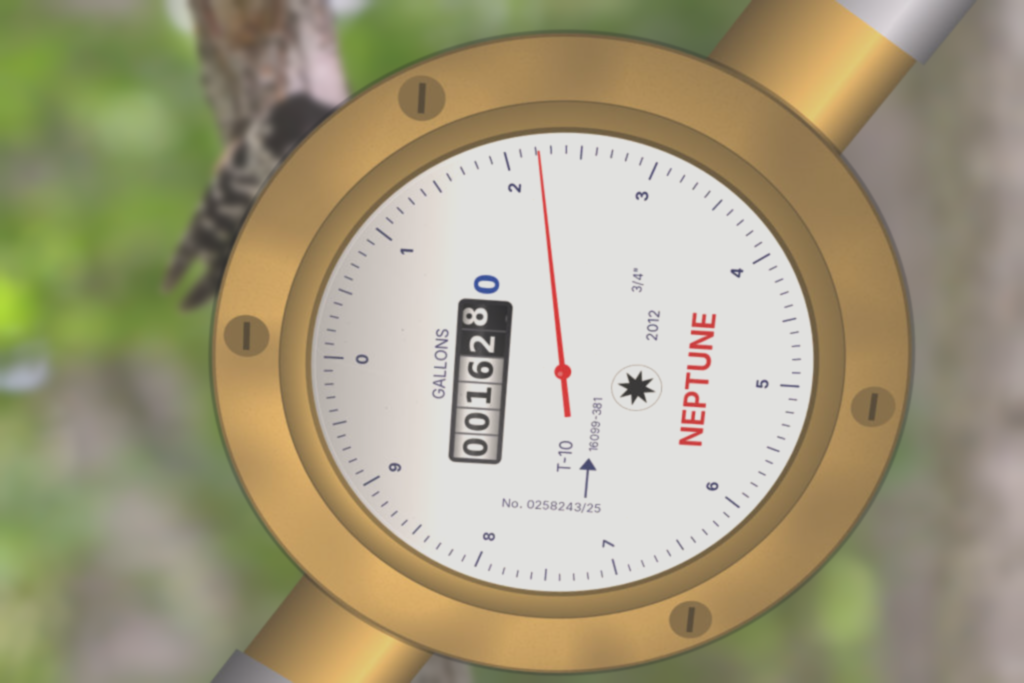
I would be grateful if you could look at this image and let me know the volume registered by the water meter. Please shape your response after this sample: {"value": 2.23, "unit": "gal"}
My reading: {"value": 16282.2, "unit": "gal"}
